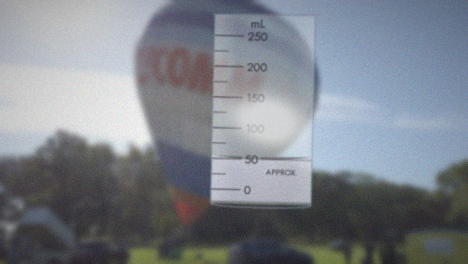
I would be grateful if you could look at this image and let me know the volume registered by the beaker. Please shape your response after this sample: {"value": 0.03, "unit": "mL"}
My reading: {"value": 50, "unit": "mL"}
